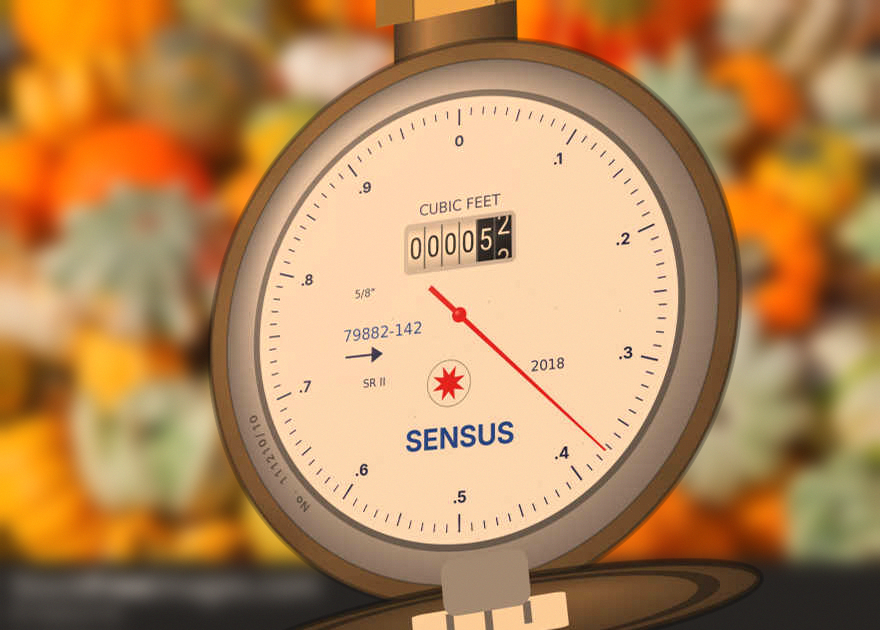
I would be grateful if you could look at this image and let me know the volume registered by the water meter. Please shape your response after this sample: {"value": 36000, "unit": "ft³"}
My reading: {"value": 52.37, "unit": "ft³"}
